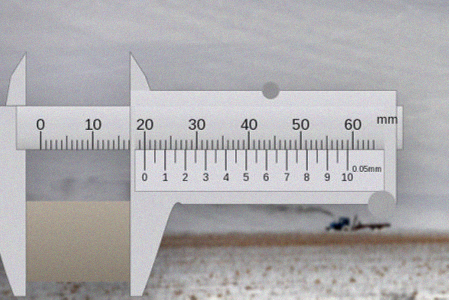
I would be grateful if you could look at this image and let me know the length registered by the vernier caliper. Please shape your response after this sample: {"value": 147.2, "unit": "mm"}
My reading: {"value": 20.0, "unit": "mm"}
